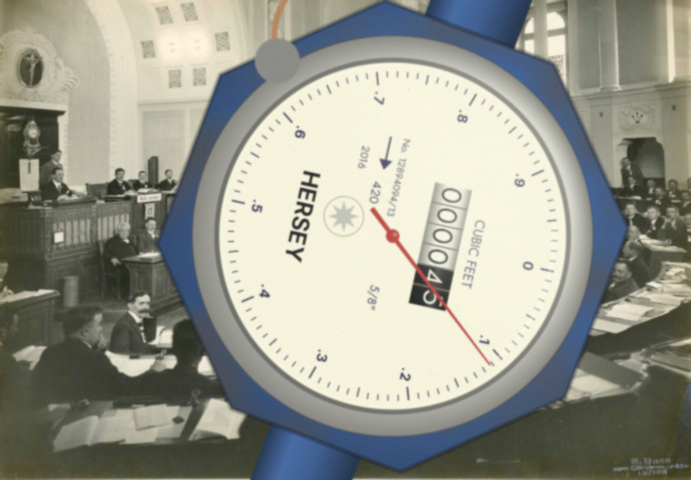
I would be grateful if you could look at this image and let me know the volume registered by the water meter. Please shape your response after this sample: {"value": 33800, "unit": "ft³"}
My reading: {"value": 45.11, "unit": "ft³"}
